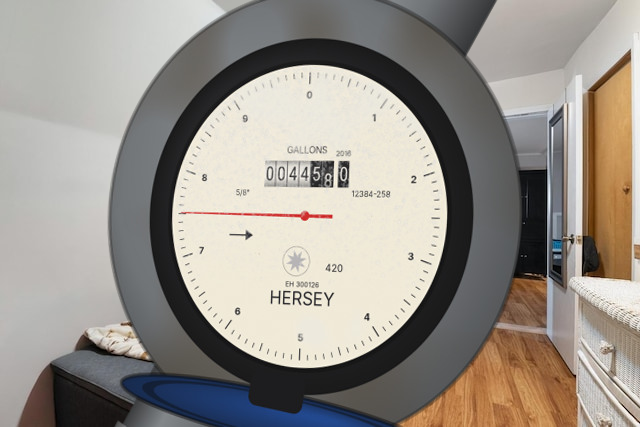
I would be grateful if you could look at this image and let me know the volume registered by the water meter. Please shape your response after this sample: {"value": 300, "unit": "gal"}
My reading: {"value": 44577.5, "unit": "gal"}
